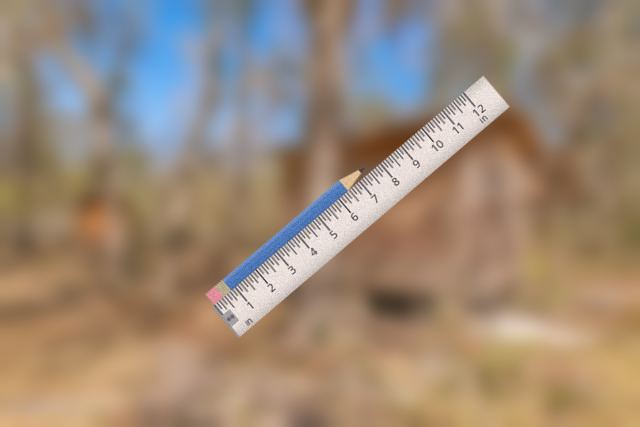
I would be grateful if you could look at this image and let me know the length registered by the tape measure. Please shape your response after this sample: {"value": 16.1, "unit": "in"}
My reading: {"value": 7.5, "unit": "in"}
